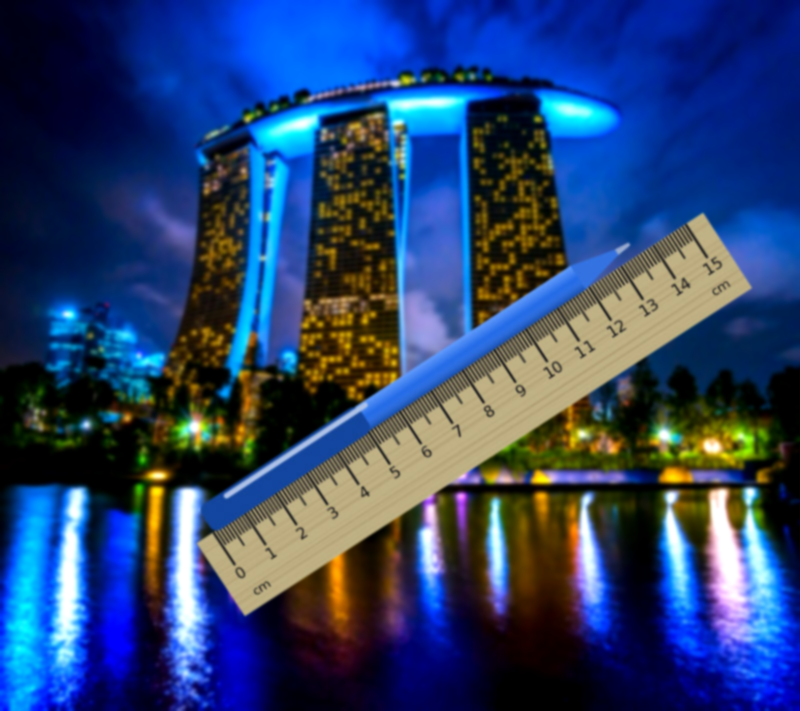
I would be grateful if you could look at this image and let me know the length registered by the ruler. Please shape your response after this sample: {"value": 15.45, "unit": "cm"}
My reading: {"value": 13.5, "unit": "cm"}
